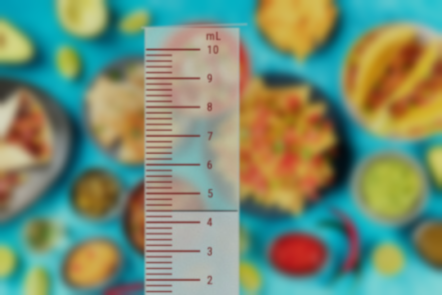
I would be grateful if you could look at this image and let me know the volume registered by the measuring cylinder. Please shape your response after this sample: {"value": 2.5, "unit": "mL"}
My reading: {"value": 4.4, "unit": "mL"}
